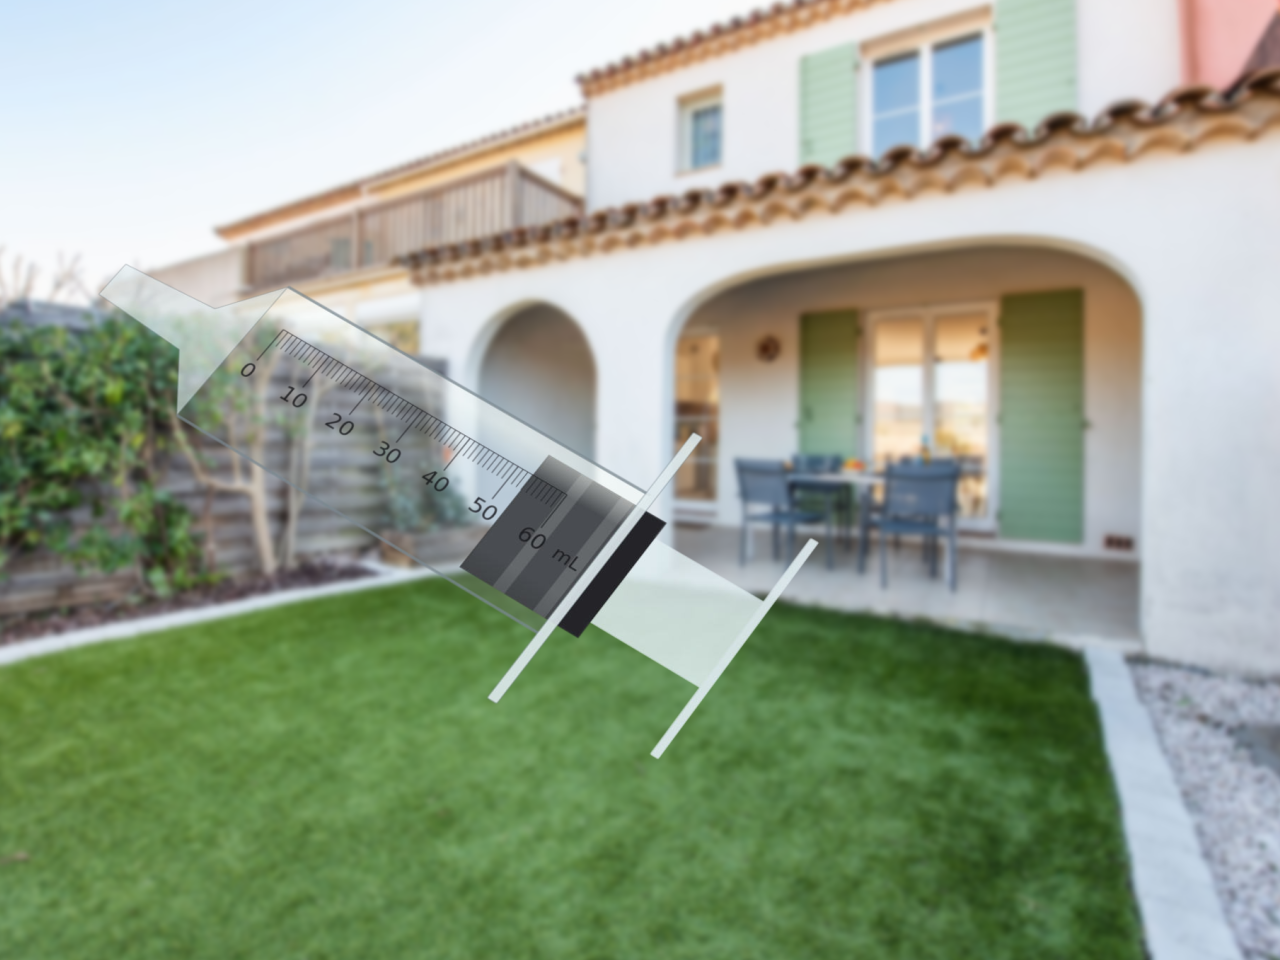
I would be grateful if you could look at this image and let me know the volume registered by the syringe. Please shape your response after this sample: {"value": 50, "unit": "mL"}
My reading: {"value": 53, "unit": "mL"}
